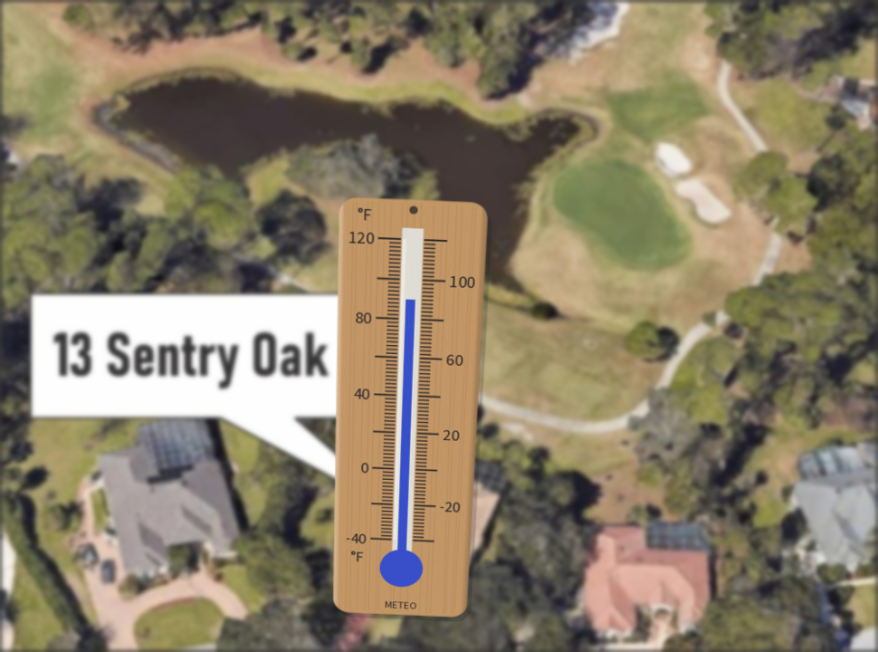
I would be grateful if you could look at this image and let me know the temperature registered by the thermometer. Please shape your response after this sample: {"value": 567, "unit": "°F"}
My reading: {"value": 90, "unit": "°F"}
